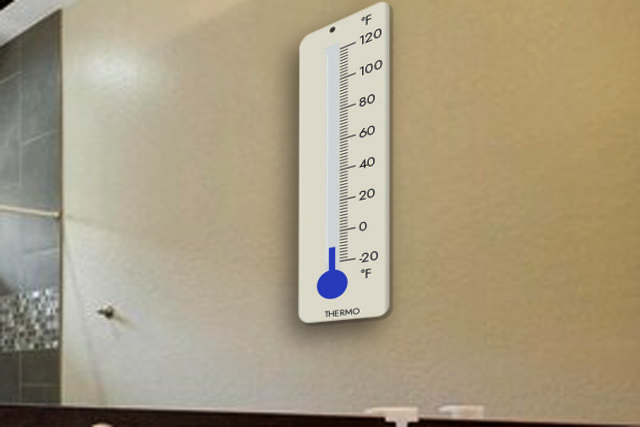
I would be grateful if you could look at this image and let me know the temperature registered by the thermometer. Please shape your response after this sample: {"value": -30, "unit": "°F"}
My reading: {"value": -10, "unit": "°F"}
